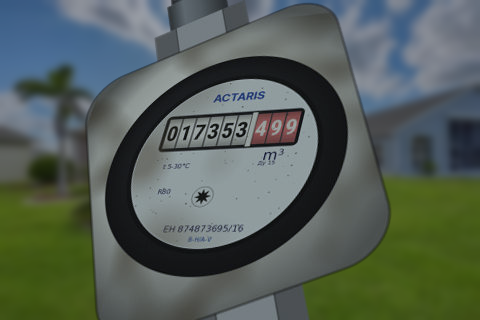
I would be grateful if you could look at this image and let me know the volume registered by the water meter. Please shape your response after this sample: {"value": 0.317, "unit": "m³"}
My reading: {"value": 17353.499, "unit": "m³"}
